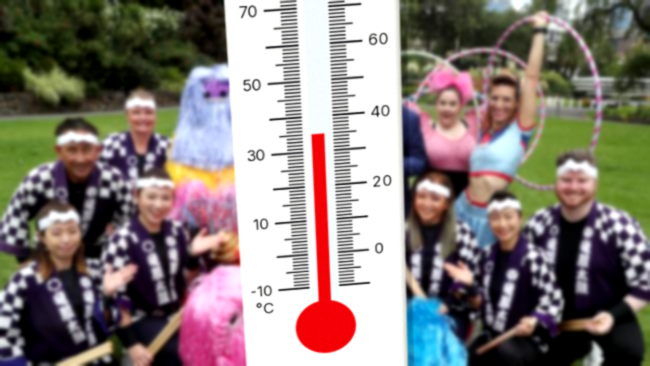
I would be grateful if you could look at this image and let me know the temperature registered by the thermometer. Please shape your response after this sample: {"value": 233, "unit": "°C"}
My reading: {"value": 35, "unit": "°C"}
